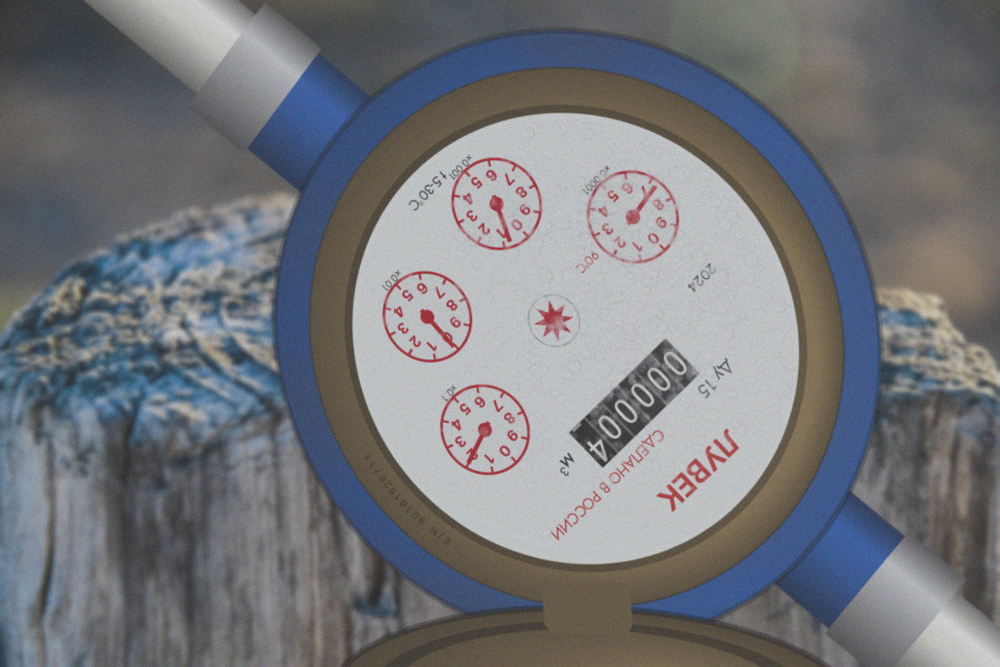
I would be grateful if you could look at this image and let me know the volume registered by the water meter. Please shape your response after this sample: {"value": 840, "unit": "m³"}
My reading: {"value": 4.2007, "unit": "m³"}
